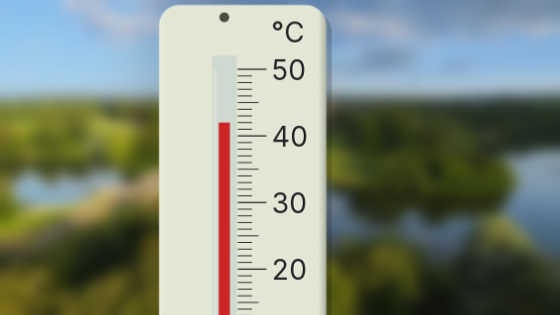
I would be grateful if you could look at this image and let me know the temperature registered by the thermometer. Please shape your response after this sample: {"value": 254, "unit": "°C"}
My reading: {"value": 42, "unit": "°C"}
